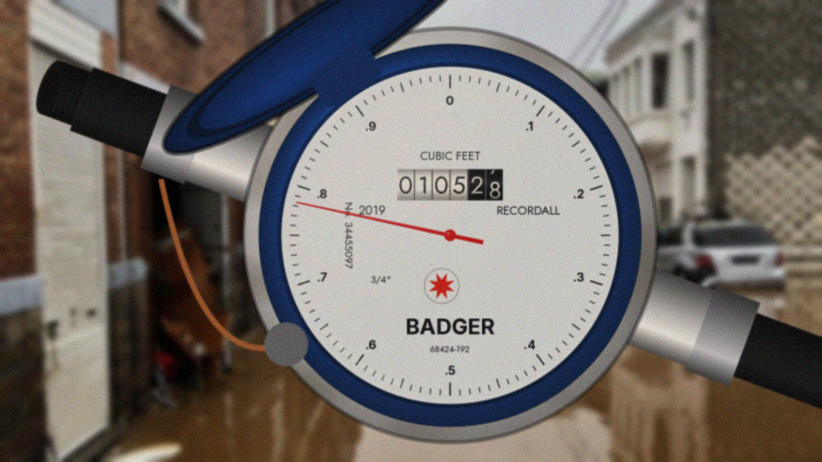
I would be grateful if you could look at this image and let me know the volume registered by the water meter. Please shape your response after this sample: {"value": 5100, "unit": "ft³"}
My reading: {"value": 10527.78, "unit": "ft³"}
